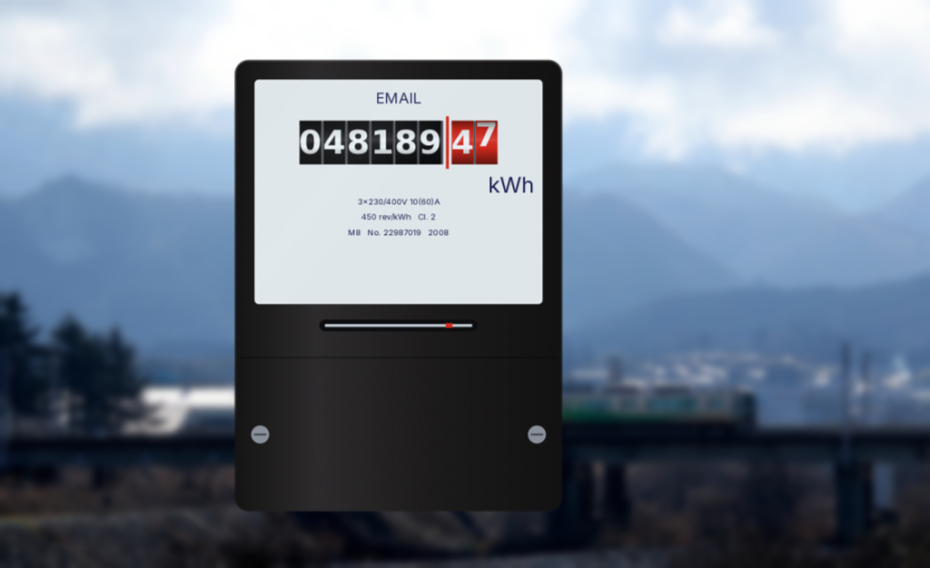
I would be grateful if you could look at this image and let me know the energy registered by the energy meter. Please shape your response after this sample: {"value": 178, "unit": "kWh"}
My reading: {"value": 48189.47, "unit": "kWh"}
